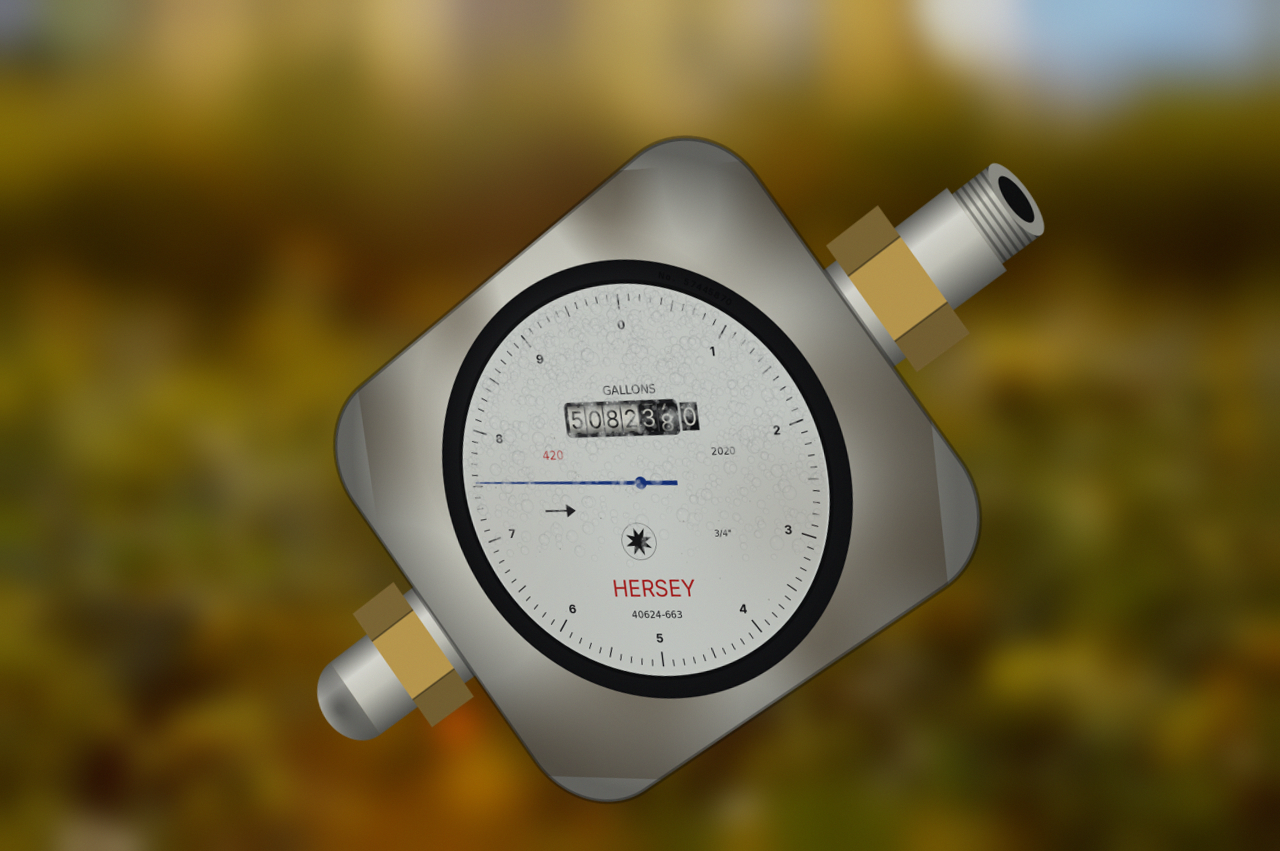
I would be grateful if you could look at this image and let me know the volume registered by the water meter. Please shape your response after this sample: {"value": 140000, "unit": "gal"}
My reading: {"value": 5082377.5, "unit": "gal"}
